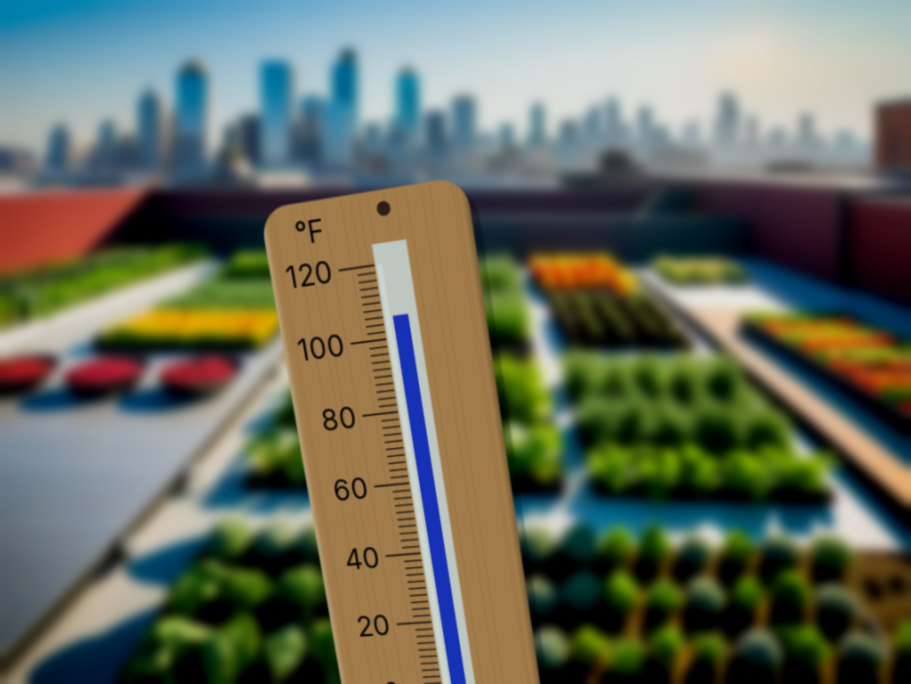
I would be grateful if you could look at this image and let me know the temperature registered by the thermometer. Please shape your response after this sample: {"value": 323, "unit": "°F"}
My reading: {"value": 106, "unit": "°F"}
